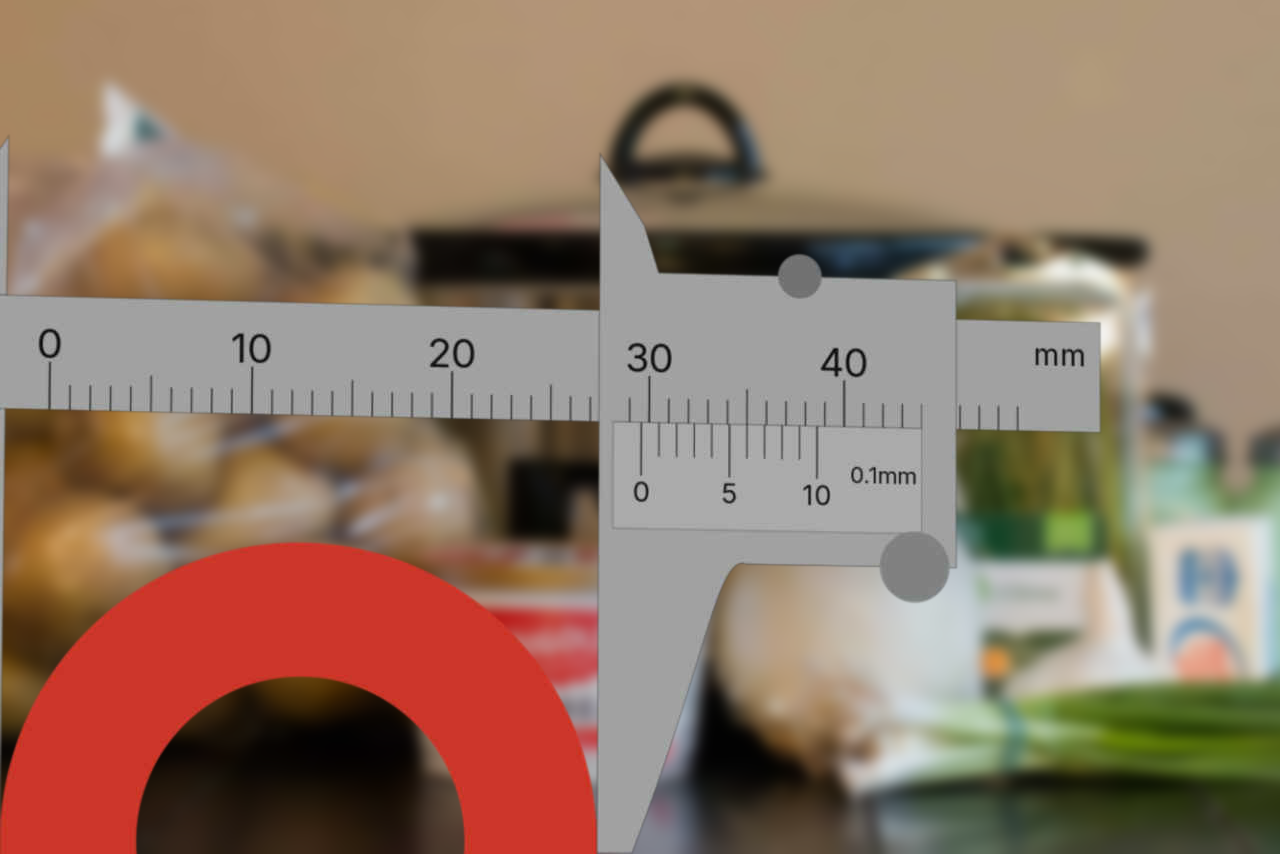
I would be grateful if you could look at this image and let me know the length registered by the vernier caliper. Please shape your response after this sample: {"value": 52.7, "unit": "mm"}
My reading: {"value": 29.6, "unit": "mm"}
